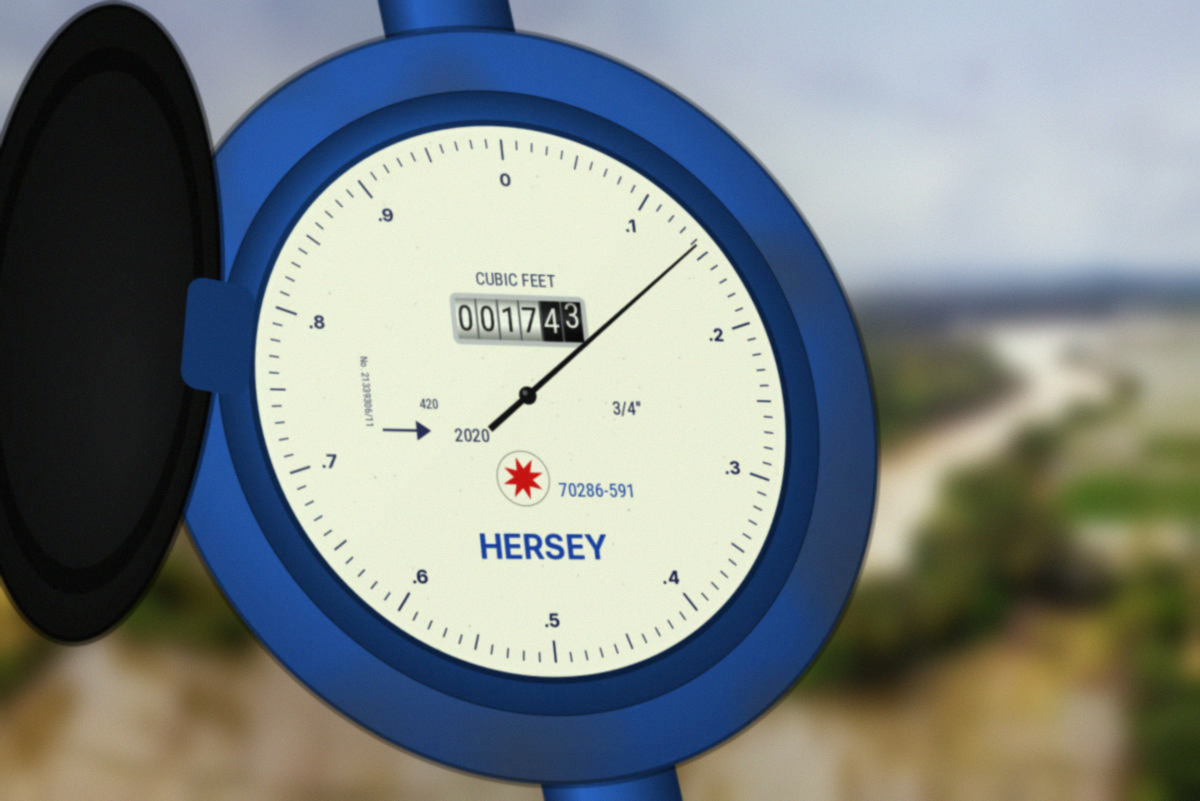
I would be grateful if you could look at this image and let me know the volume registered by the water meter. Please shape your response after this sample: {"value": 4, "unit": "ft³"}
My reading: {"value": 1743.14, "unit": "ft³"}
